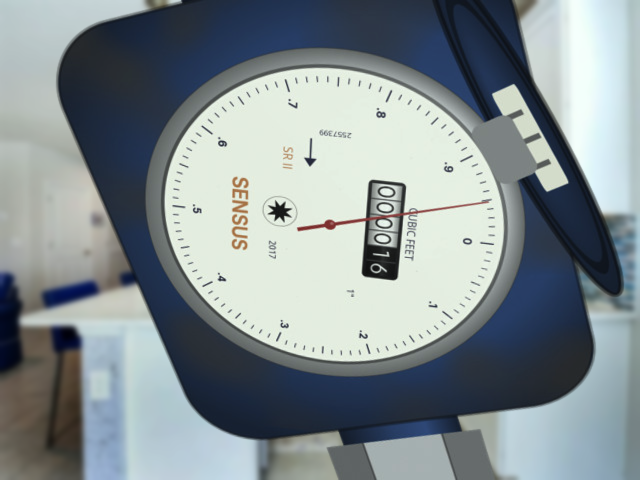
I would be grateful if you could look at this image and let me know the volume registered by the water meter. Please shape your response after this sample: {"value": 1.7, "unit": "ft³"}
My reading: {"value": 15.95, "unit": "ft³"}
